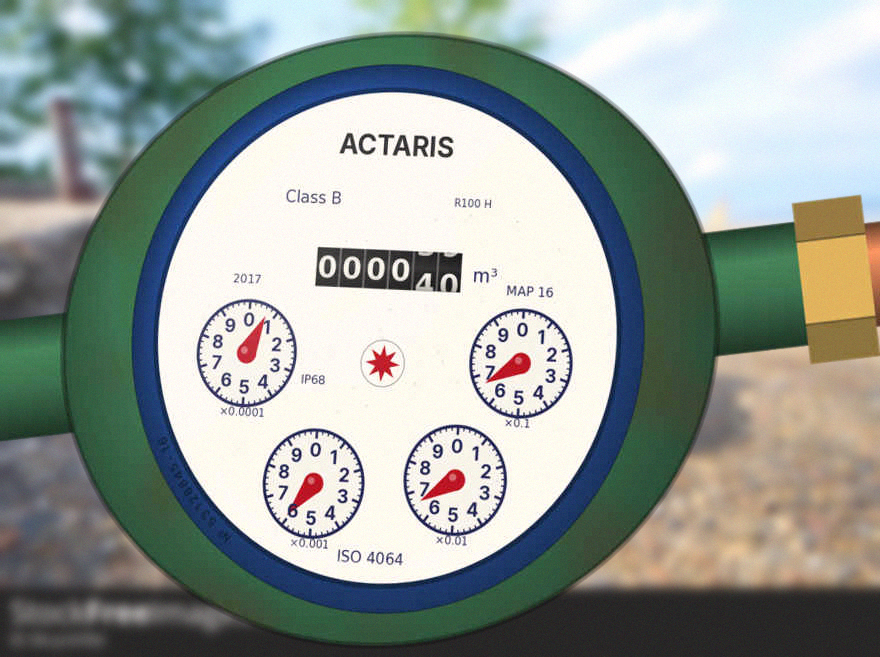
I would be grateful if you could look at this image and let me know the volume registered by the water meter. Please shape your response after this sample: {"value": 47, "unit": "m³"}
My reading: {"value": 39.6660, "unit": "m³"}
